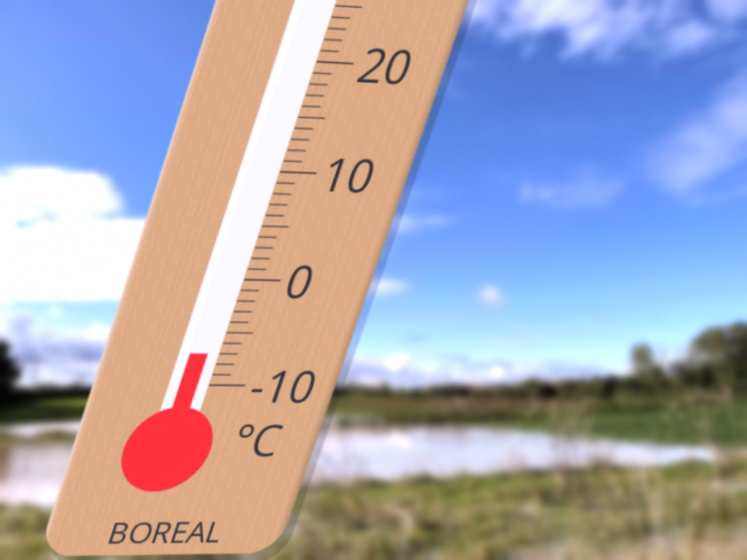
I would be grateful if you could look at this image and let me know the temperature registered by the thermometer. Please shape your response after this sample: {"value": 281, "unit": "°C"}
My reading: {"value": -7, "unit": "°C"}
